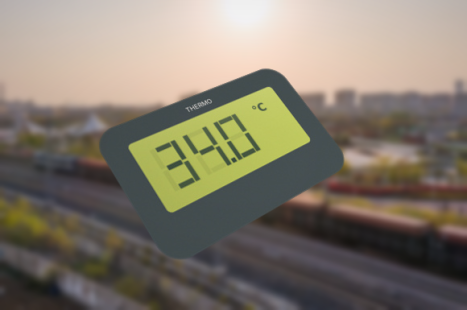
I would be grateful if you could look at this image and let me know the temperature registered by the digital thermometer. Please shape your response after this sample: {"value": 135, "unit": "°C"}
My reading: {"value": 34.0, "unit": "°C"}
